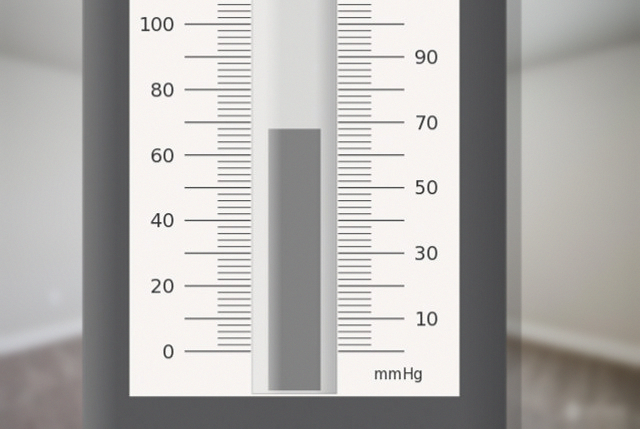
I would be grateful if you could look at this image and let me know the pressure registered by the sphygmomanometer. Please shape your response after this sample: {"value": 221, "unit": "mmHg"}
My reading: {"value": 68, "unit": "mmHg"}
